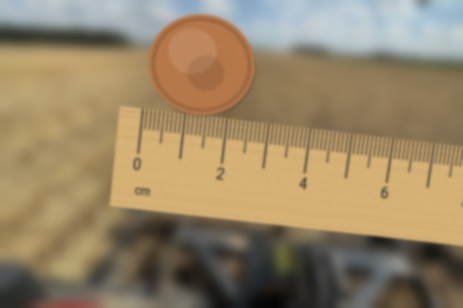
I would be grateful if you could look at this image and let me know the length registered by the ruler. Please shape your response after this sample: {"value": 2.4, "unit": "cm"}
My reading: {"value": 2.5, "unit": "cm"}
